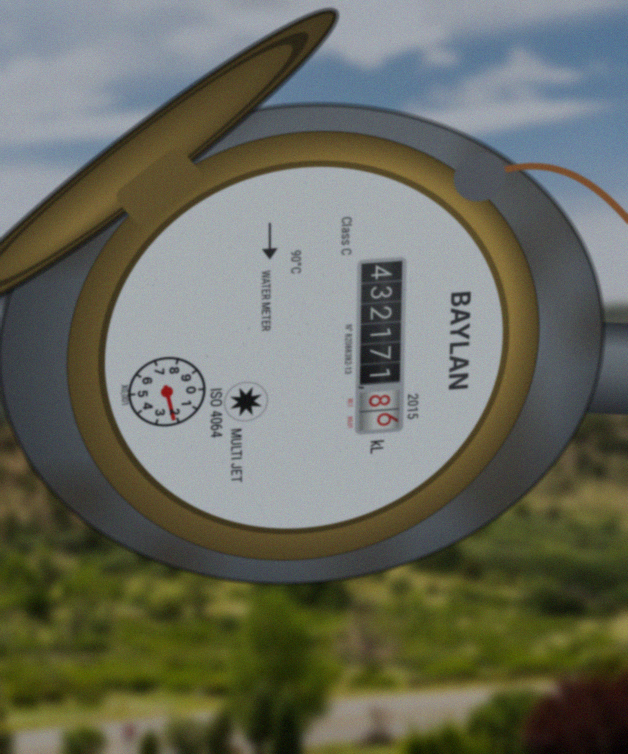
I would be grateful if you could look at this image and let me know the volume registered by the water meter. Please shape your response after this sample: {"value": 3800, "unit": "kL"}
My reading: {"value": 432171.862, "unit": "kL"}
